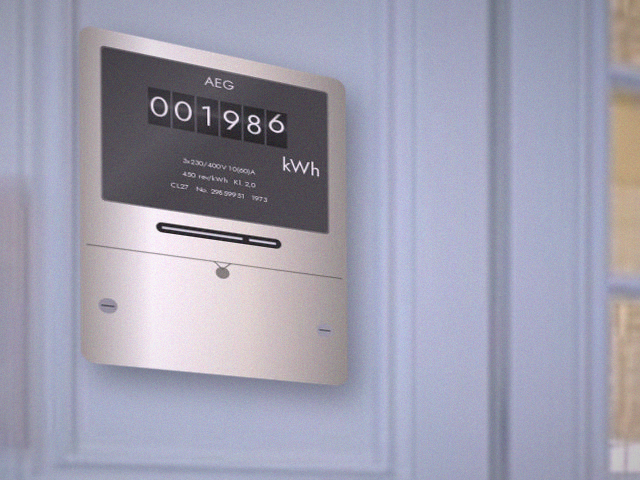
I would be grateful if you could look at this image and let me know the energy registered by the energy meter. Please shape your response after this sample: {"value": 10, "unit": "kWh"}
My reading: {"value": 1986, "unit": "kWh"}
